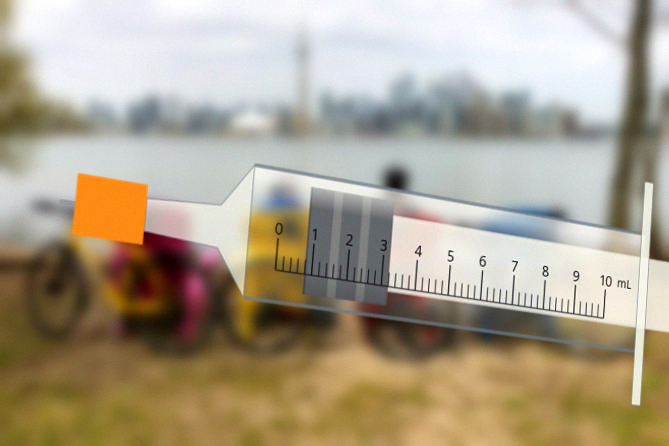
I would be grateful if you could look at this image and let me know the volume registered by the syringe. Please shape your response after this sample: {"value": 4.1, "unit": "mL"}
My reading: {"value": 0.8, "unit": "mL"}
